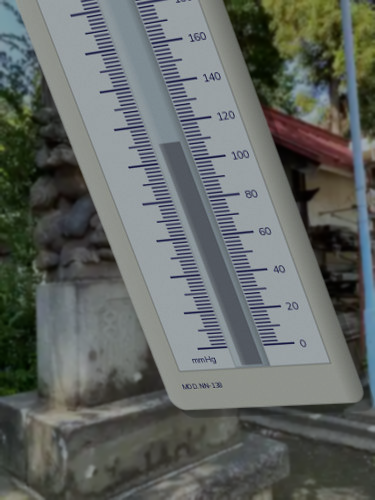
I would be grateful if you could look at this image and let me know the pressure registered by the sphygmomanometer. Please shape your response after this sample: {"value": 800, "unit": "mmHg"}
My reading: {"value": 110, "unit": "mmHg"}
